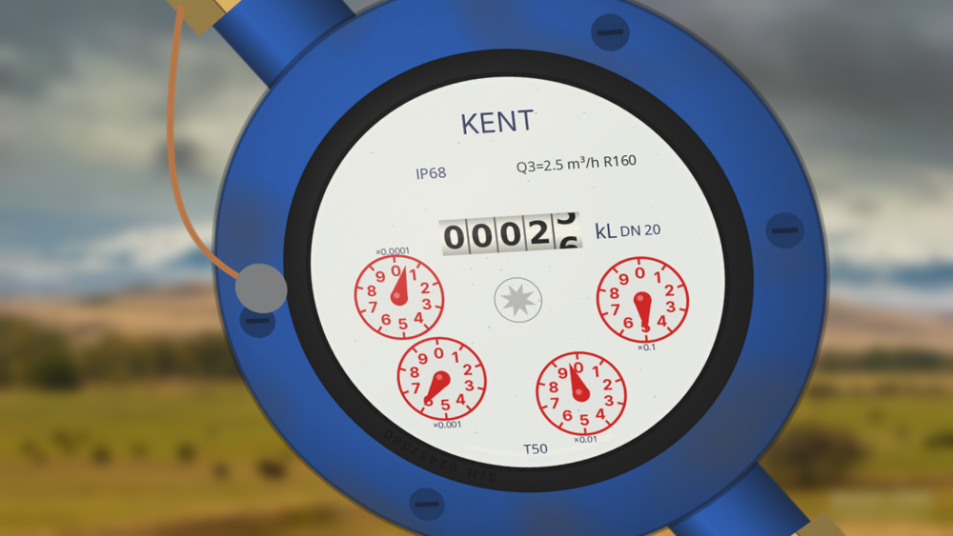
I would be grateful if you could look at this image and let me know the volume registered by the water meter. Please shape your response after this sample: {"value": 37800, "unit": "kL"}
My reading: {"value": 25.4960, "unit": "kL"}
